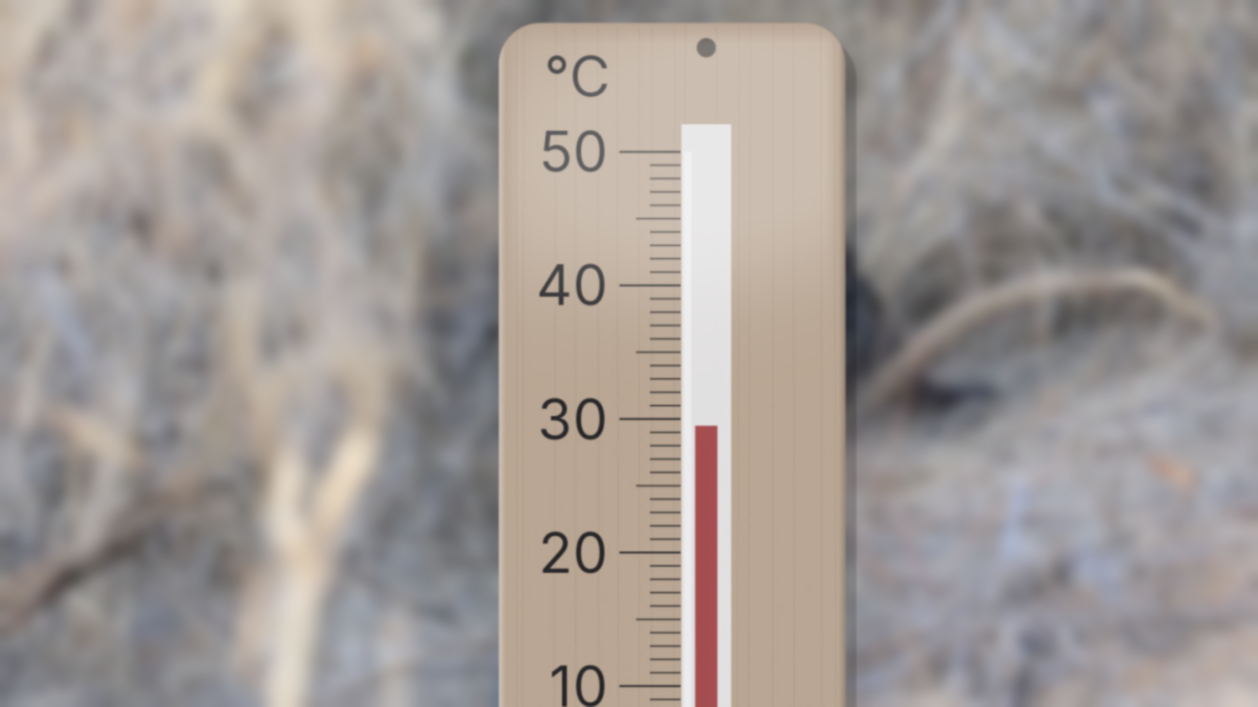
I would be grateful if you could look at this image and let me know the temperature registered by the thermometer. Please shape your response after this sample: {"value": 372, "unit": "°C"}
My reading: {"value": 29.5, "unit": "°C"}
